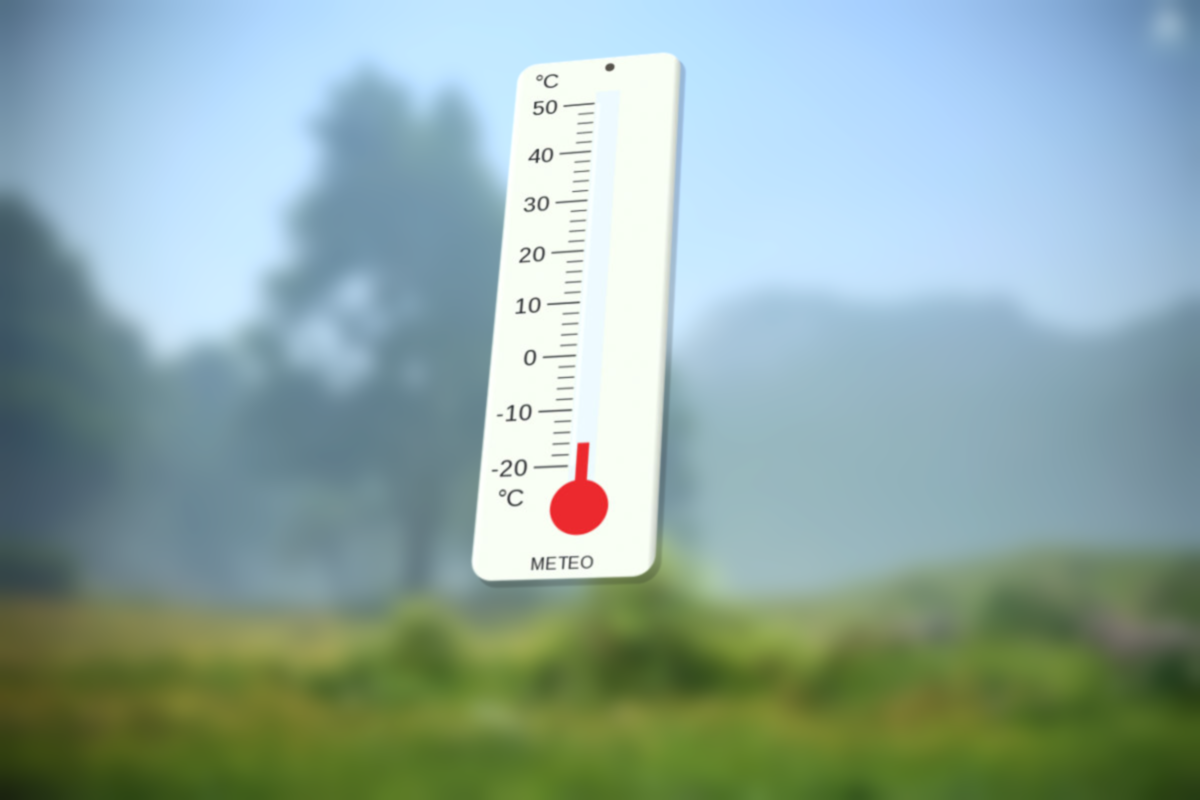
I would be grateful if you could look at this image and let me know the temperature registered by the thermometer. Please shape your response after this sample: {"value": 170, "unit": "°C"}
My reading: {"value": -16, "unit": "°C"}
